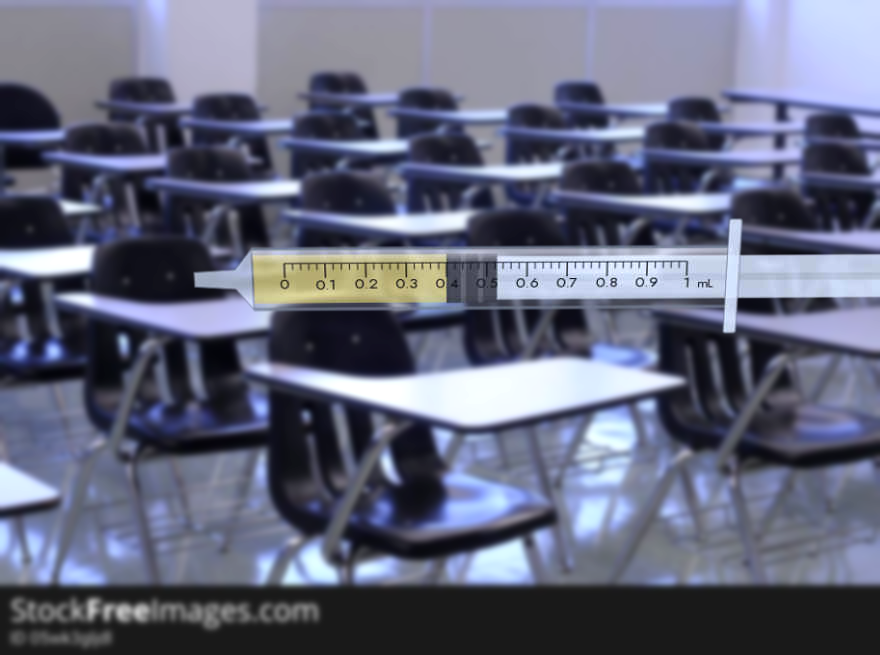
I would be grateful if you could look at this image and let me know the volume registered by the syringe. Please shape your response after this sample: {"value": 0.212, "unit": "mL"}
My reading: {"value": 0.4, "unit": "mL"}
